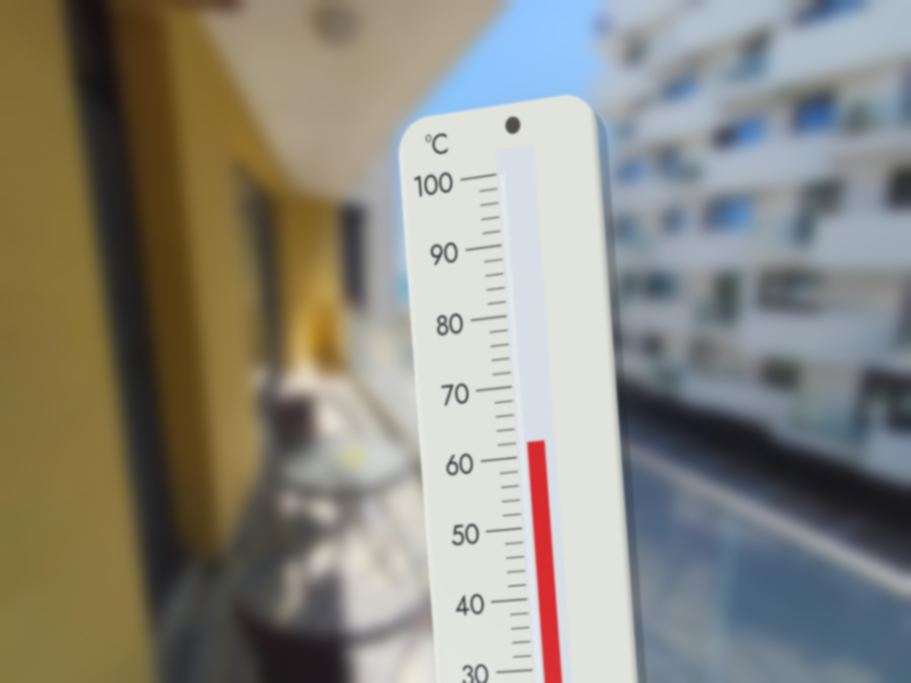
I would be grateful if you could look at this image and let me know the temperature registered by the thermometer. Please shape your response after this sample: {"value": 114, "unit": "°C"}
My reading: {"value": 62, "unit": "°C"}
